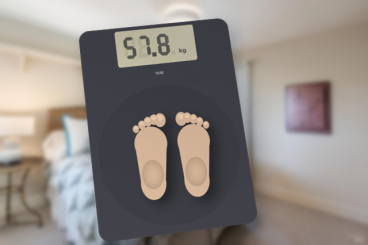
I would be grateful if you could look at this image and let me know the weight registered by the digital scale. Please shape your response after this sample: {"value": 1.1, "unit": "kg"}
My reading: {"value": 57.8, "unit": "kg"}
